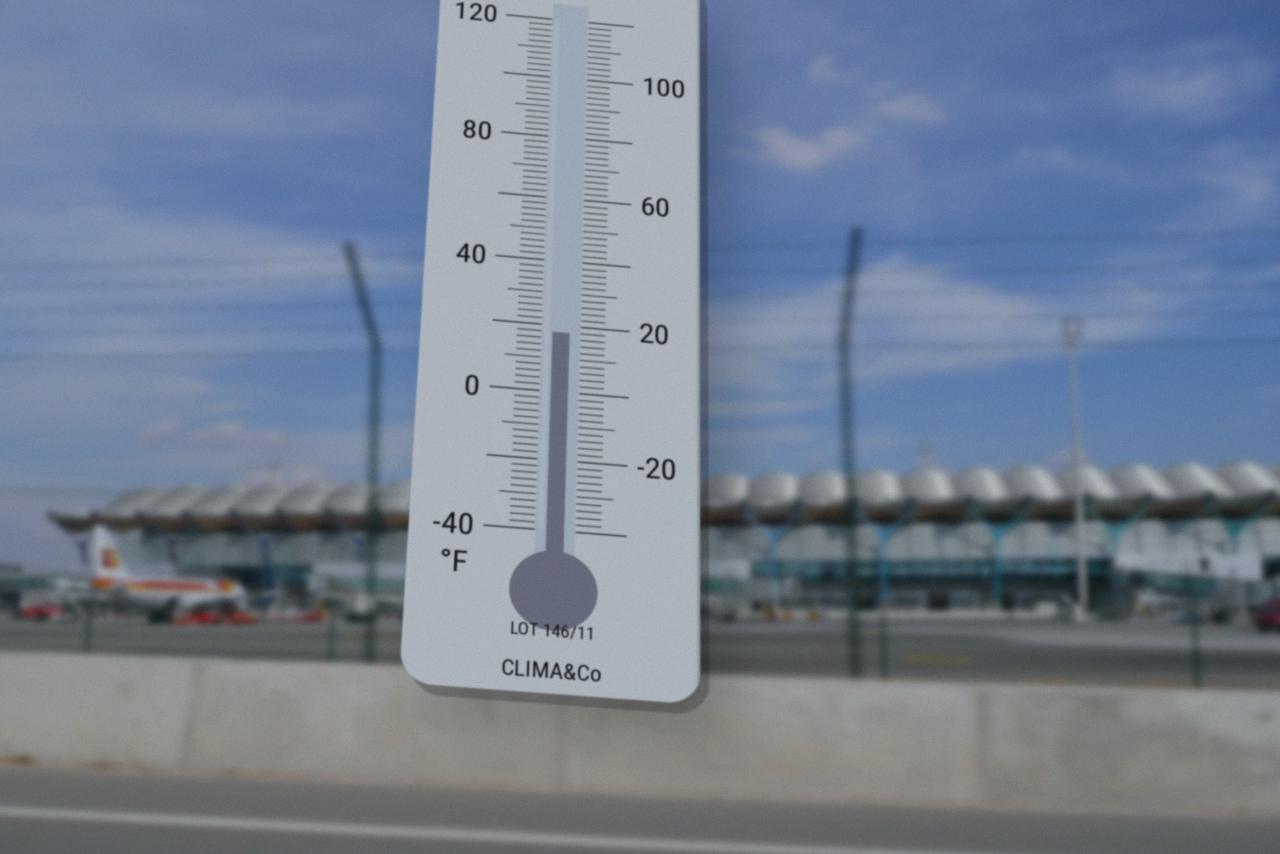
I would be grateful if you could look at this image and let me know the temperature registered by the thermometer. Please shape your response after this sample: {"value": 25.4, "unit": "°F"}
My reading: {"value": 18, "unit": "°F"}
